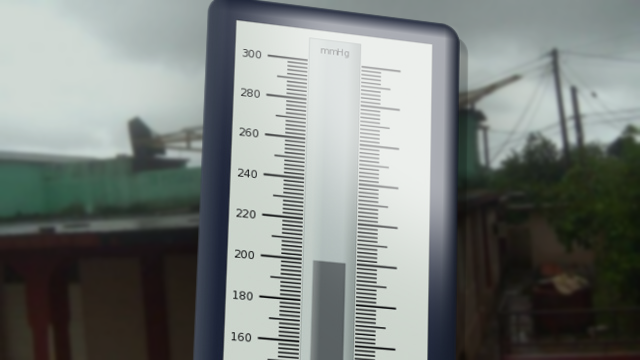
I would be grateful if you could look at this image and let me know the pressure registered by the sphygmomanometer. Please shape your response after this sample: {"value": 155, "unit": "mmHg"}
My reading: {"value": 200, "unit": "mmHg"}
